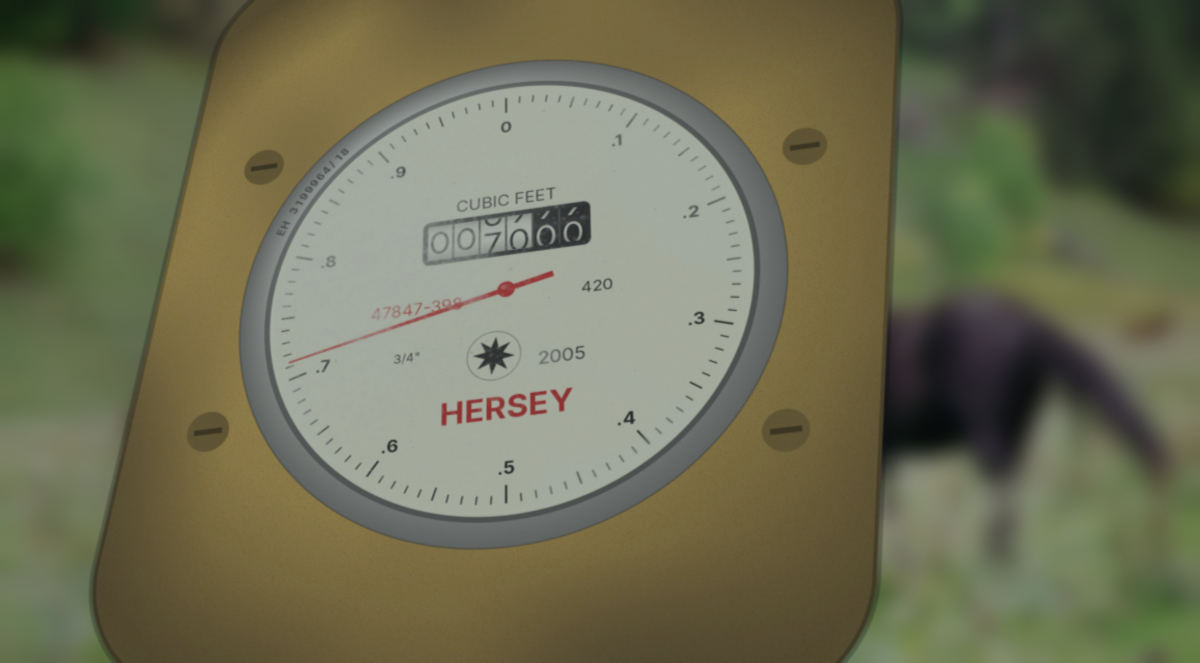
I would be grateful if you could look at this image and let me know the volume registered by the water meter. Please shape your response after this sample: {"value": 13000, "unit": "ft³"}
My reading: {"value": 6999.71, "unit": "ft³"}
